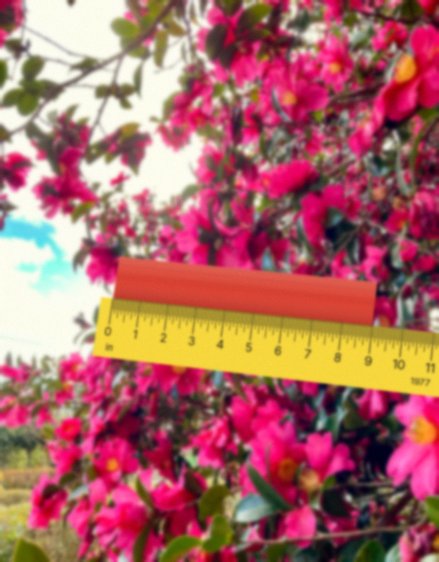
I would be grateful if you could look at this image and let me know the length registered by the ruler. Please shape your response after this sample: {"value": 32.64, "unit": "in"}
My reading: {"value": 9, "unit": "in"}
